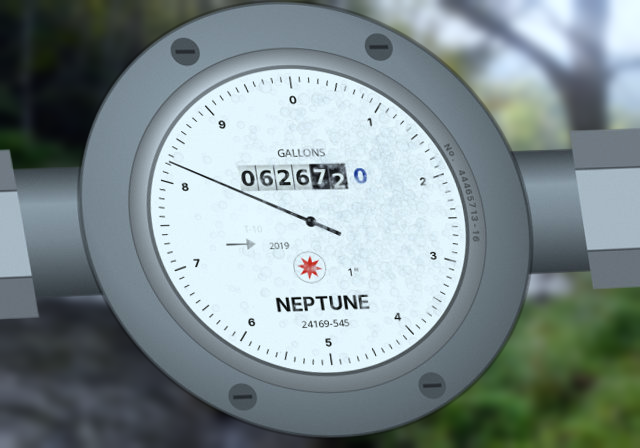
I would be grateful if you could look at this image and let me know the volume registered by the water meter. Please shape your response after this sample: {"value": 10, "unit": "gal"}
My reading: {"value": 626718.2, "unit": "gal"}
